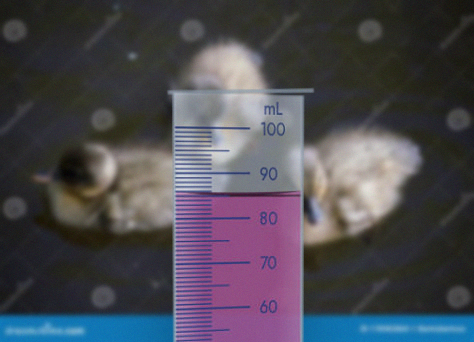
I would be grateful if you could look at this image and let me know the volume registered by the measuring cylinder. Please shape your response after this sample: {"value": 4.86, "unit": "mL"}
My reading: {"value": 85, "unit": "mL"}
